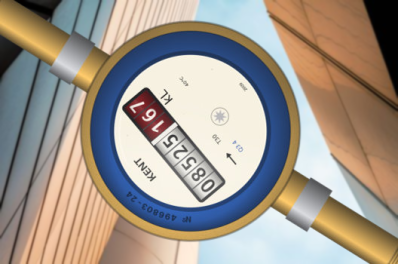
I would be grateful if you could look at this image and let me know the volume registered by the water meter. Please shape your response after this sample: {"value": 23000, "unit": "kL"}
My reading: {"value": 8525.167, "unit": "kL"}
